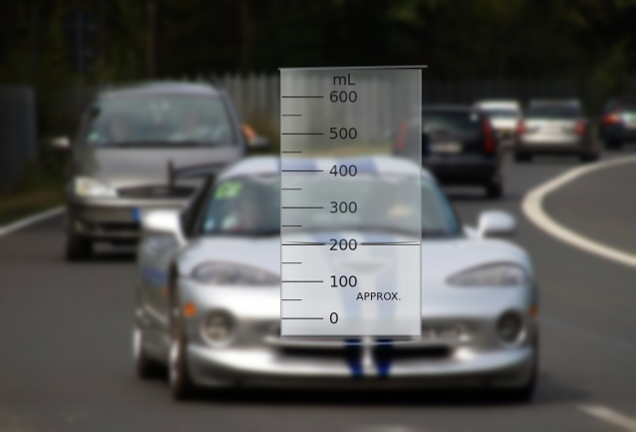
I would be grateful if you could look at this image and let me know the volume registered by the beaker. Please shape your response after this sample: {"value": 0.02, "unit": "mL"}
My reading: {"value": 200, "unit": "mL"}
